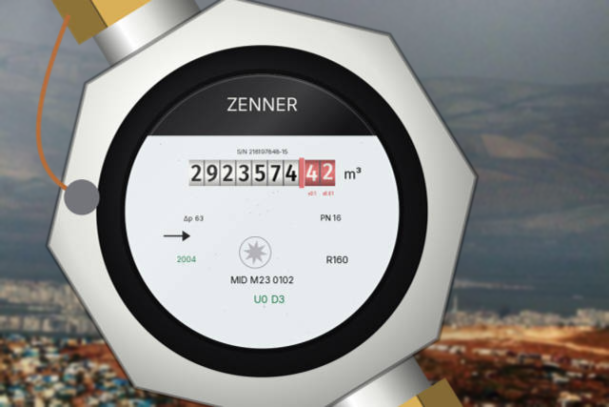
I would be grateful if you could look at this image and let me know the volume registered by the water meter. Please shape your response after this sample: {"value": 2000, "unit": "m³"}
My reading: {"value": 2923574.42, "unit": "m³"}
